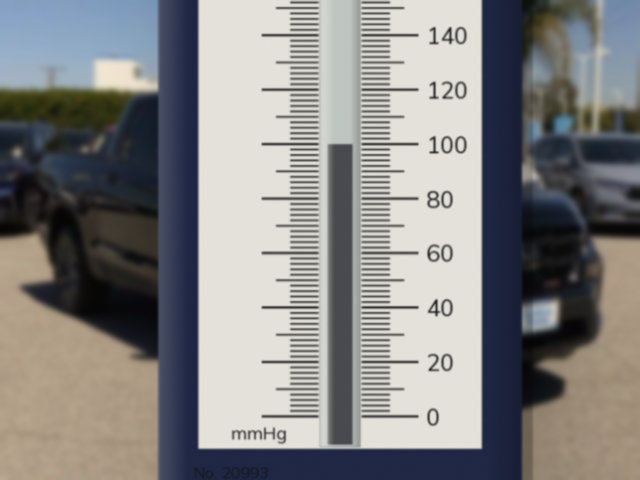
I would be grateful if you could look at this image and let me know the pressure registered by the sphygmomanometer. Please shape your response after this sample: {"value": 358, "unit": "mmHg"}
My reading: {"value": 100, "unit": "mmHg"}
